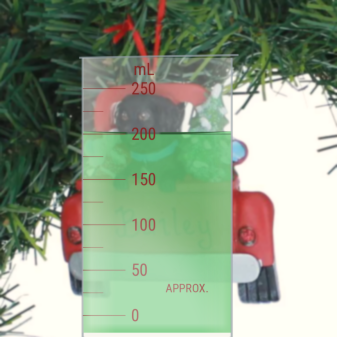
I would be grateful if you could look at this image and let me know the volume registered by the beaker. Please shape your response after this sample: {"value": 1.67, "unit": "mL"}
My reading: {"value": 200, "unit": "mL"}
